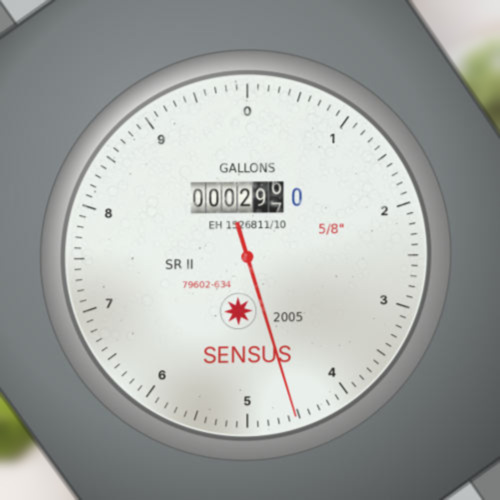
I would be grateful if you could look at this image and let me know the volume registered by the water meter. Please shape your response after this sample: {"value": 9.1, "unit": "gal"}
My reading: {"value": 2964.5, "unit": "gal"}
